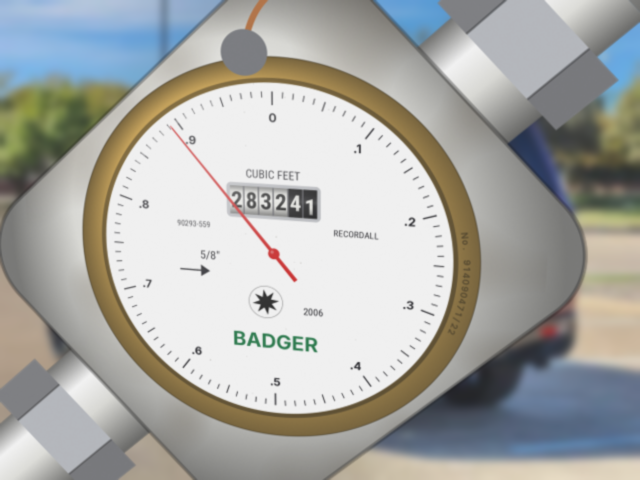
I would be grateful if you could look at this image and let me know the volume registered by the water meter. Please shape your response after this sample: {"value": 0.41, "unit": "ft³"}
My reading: {"value": 283240.89, "unit": "ft³"}
